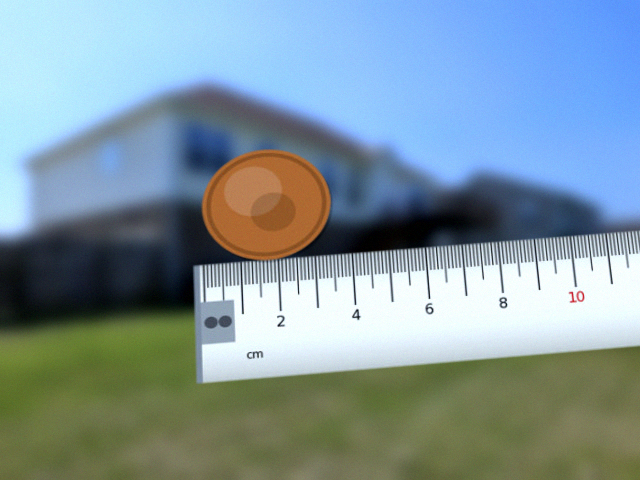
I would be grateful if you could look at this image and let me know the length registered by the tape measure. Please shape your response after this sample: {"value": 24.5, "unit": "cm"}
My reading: {"value": 3.5, "unit": "cm"}
